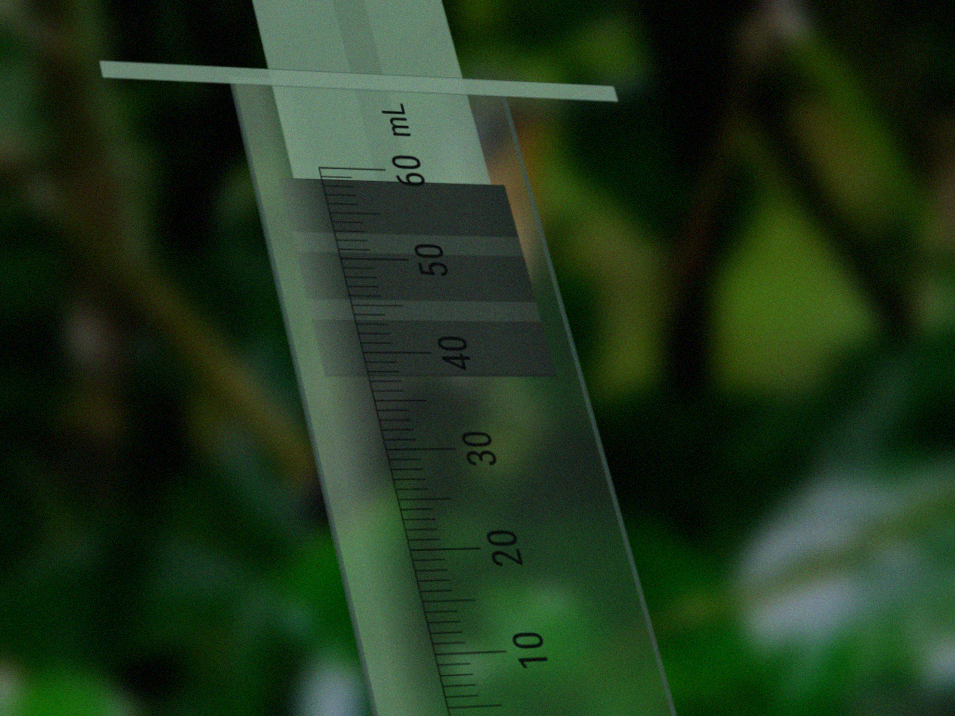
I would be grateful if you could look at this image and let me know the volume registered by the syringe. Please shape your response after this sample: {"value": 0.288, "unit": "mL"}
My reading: {"value": 37.5, "unit": "mL"}
